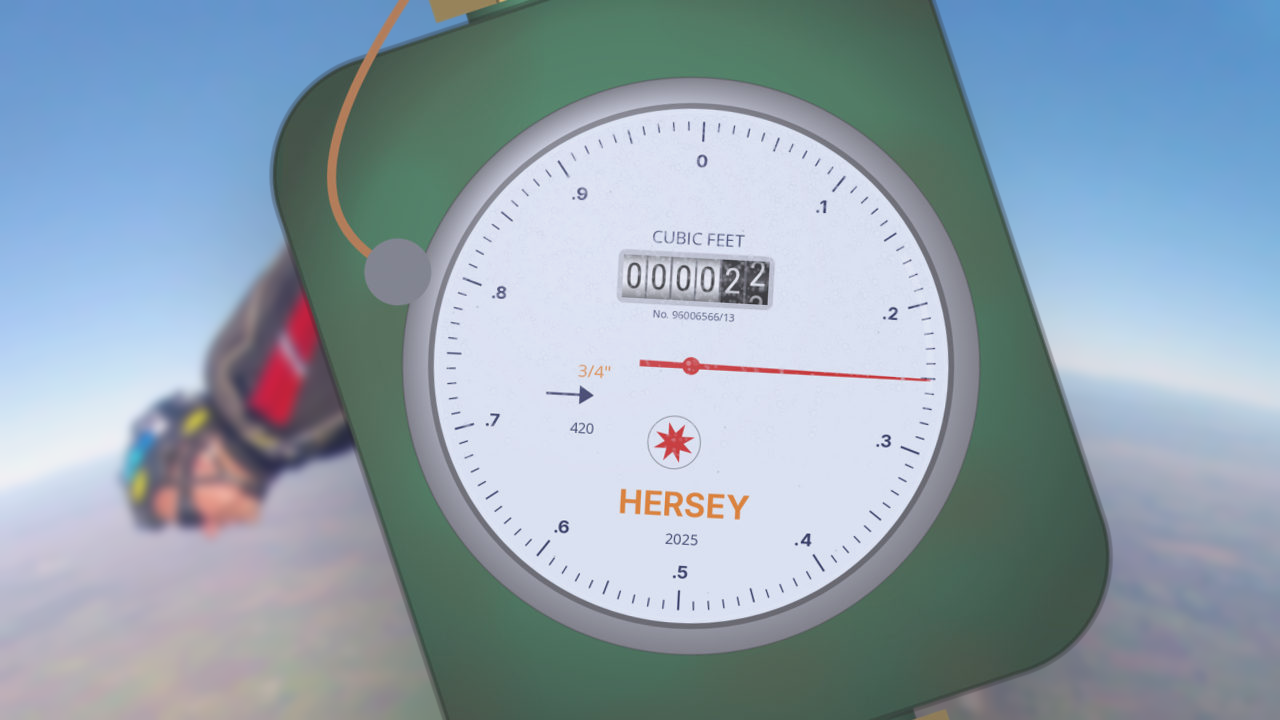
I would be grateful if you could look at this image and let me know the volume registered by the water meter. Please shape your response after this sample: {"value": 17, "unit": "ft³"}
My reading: {"value": 22.25, "unit": "ft³"}
